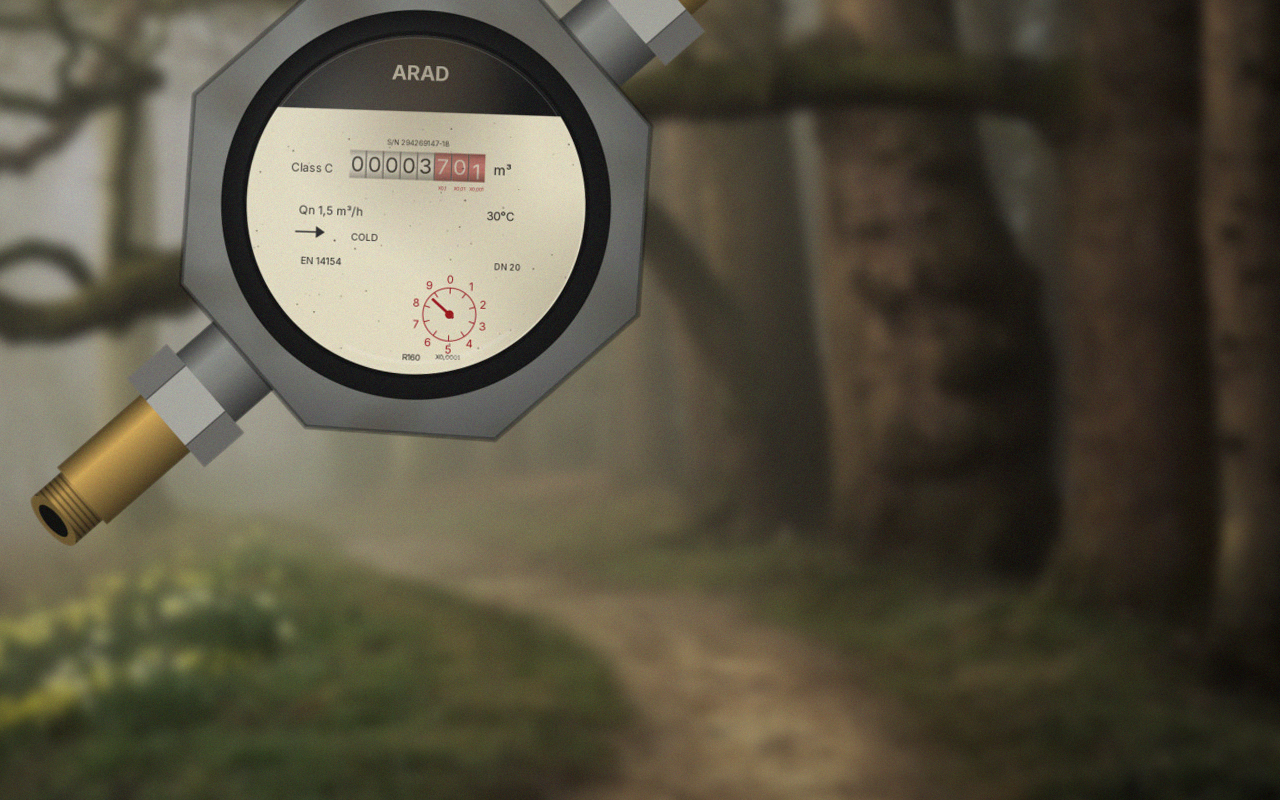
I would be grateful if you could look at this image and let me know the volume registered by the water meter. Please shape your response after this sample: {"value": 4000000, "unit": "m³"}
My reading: {"value": 3.7008, "unit": "m³"}
